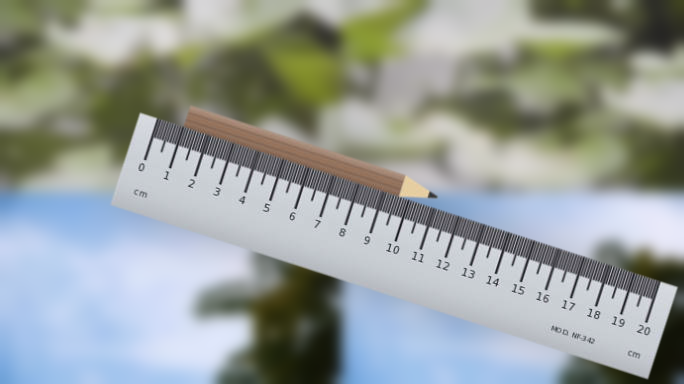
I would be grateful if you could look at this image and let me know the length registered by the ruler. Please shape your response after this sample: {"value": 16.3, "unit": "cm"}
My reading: {"value": 10, "unit": "cm"}
